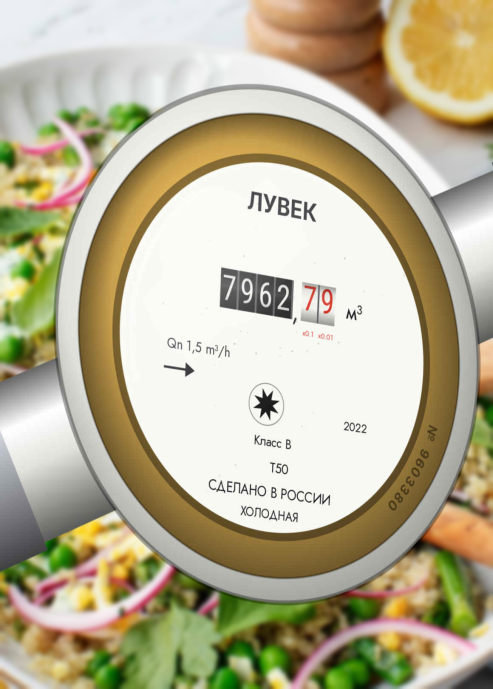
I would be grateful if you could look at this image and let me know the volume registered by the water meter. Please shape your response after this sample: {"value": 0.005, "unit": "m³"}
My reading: {"value": 7962.79, "unit": "m³"}
